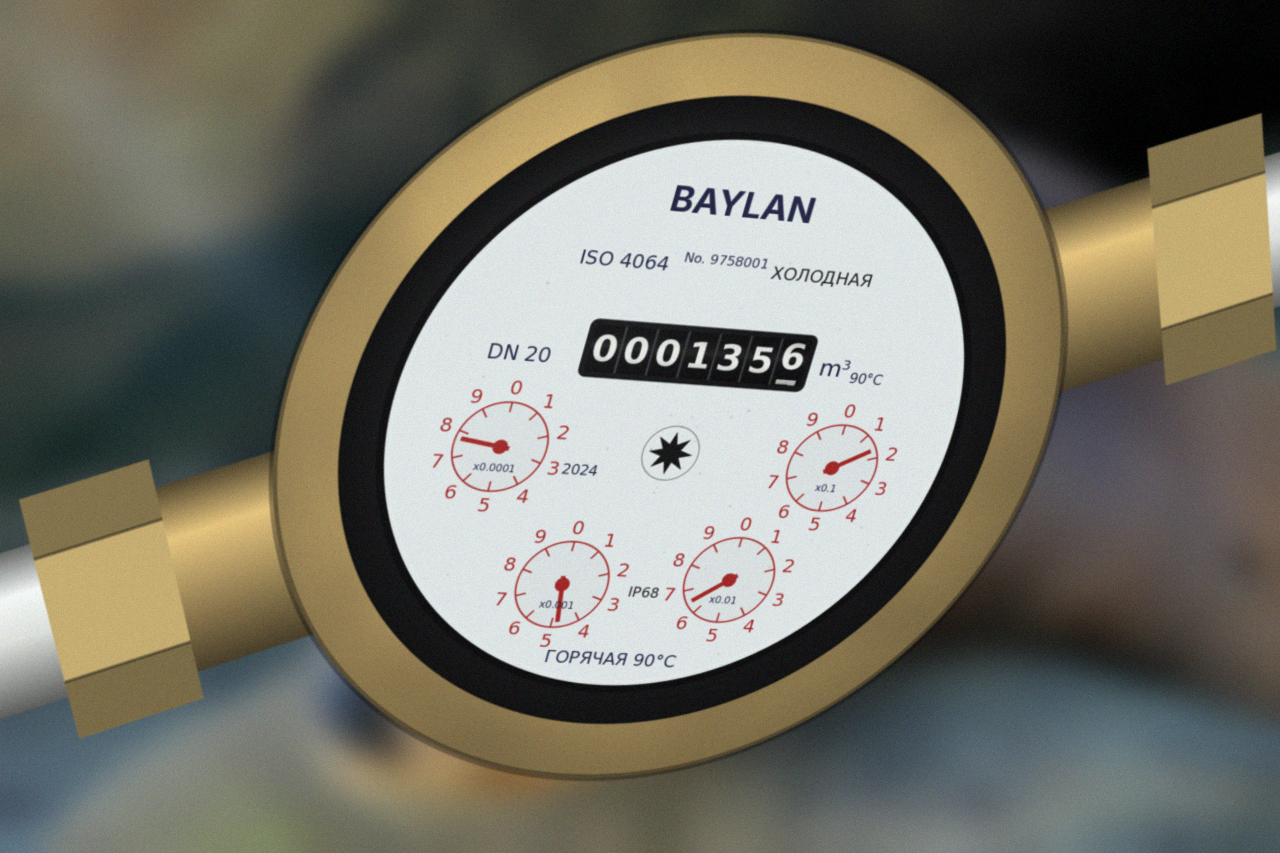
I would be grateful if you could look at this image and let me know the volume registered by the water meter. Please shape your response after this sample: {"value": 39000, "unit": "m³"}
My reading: {"value": 1356.1647, "unit": "m³"}
